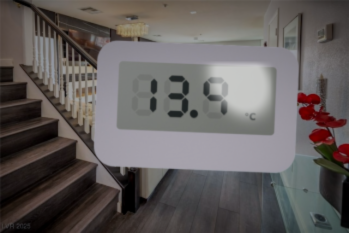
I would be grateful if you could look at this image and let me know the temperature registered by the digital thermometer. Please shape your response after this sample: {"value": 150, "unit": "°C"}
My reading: {"value": 13.9, "unit": "°C"}
